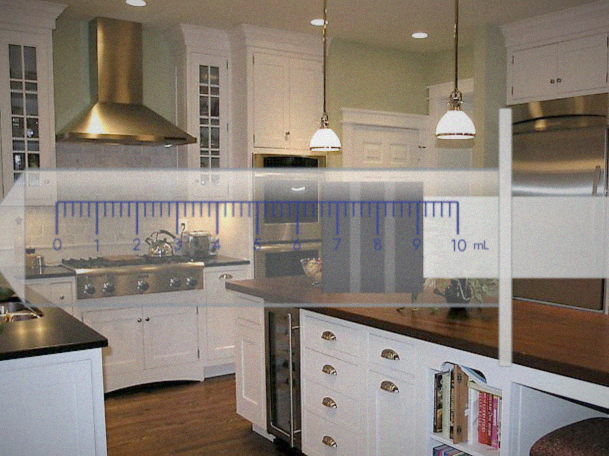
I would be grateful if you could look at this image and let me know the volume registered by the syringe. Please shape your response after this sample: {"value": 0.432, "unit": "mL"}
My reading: {"value": 6.6, "unit": "mL"}
